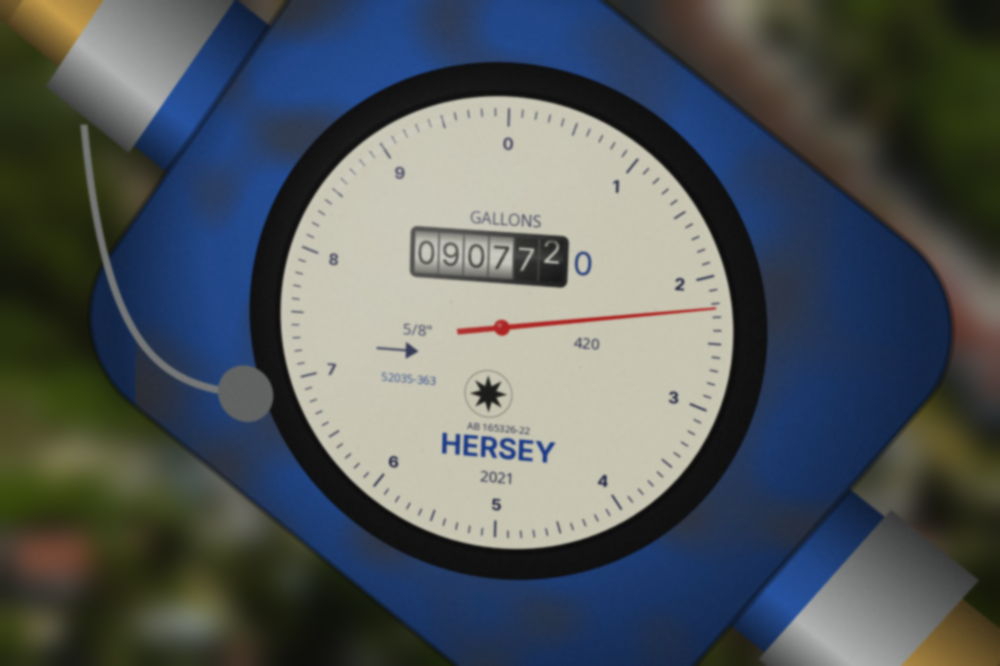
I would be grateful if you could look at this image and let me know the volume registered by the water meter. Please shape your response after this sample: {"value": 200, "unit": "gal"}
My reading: {"value": 907722.2, "unit": "gal"}
